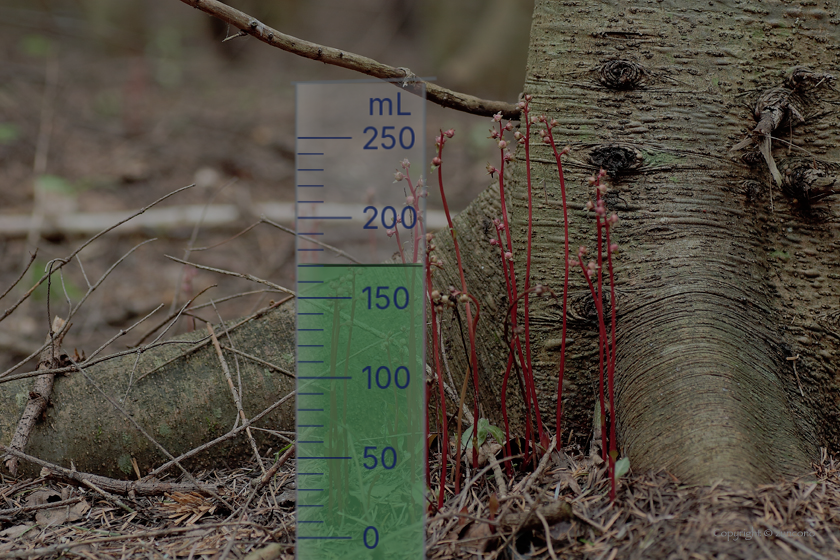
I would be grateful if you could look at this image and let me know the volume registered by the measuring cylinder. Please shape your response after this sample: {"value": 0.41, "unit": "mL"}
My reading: {"value": 170, "unit": "mL"}
